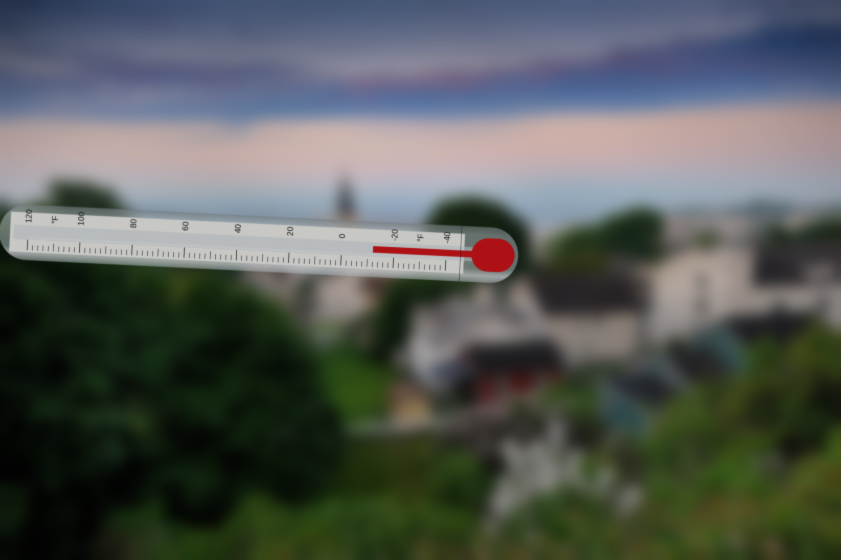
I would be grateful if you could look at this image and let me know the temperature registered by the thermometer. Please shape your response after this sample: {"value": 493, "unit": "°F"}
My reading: {"value": -12, "unit": "°F"}
